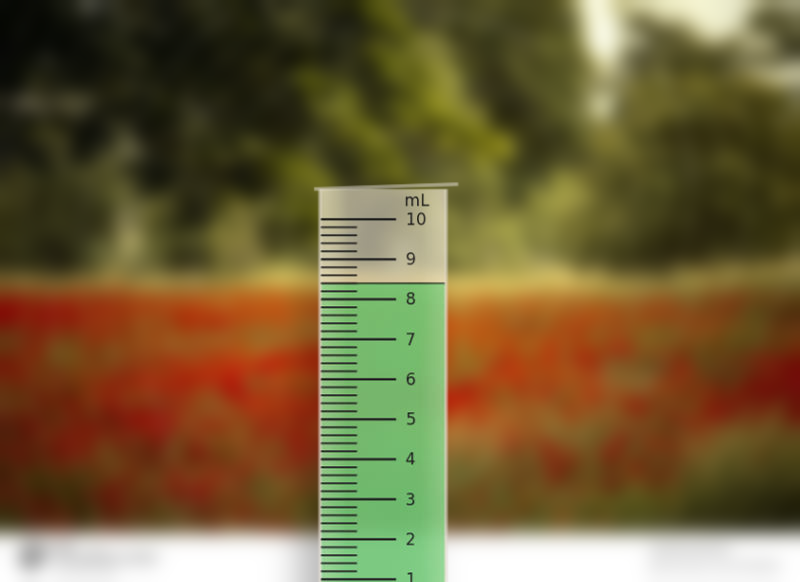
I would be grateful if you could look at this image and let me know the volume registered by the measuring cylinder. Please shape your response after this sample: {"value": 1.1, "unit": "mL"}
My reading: {"value": 8.4, "unit": "mL"}
